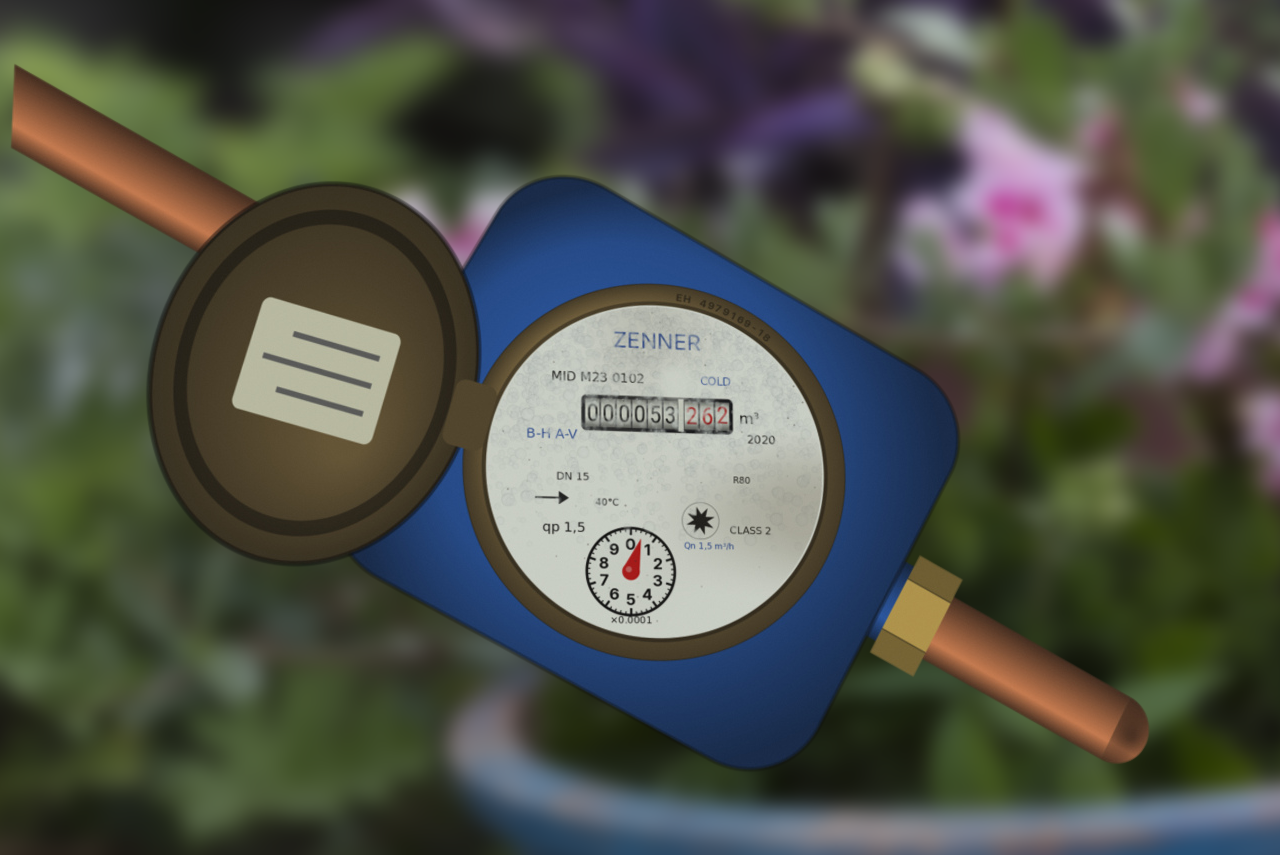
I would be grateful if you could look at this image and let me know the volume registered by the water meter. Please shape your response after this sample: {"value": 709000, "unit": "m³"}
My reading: {"value": 53.2620, "unit": "m³"}
